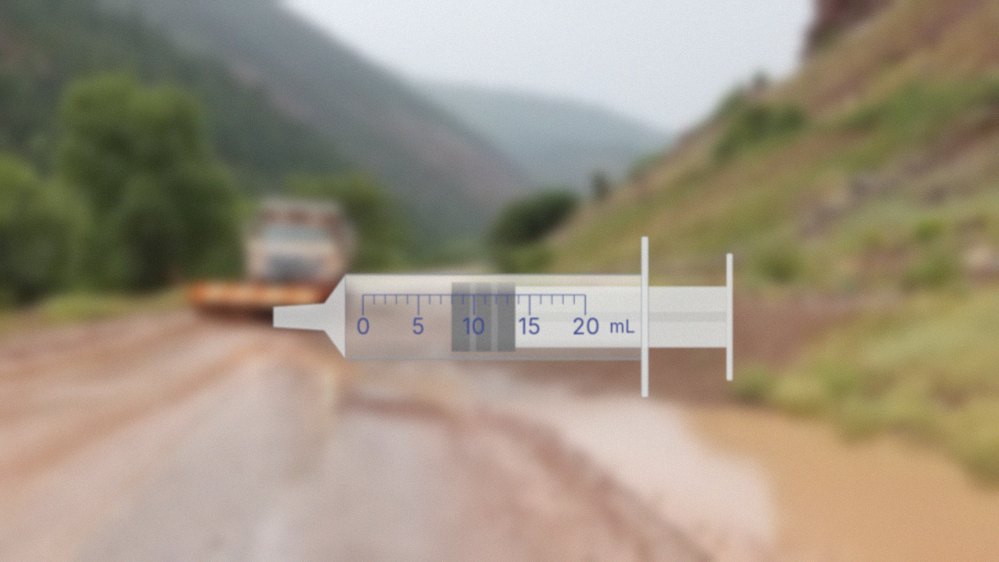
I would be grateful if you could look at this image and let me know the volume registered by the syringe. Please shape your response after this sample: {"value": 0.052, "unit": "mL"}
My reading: {"value": 8, "unit": "mL"}
